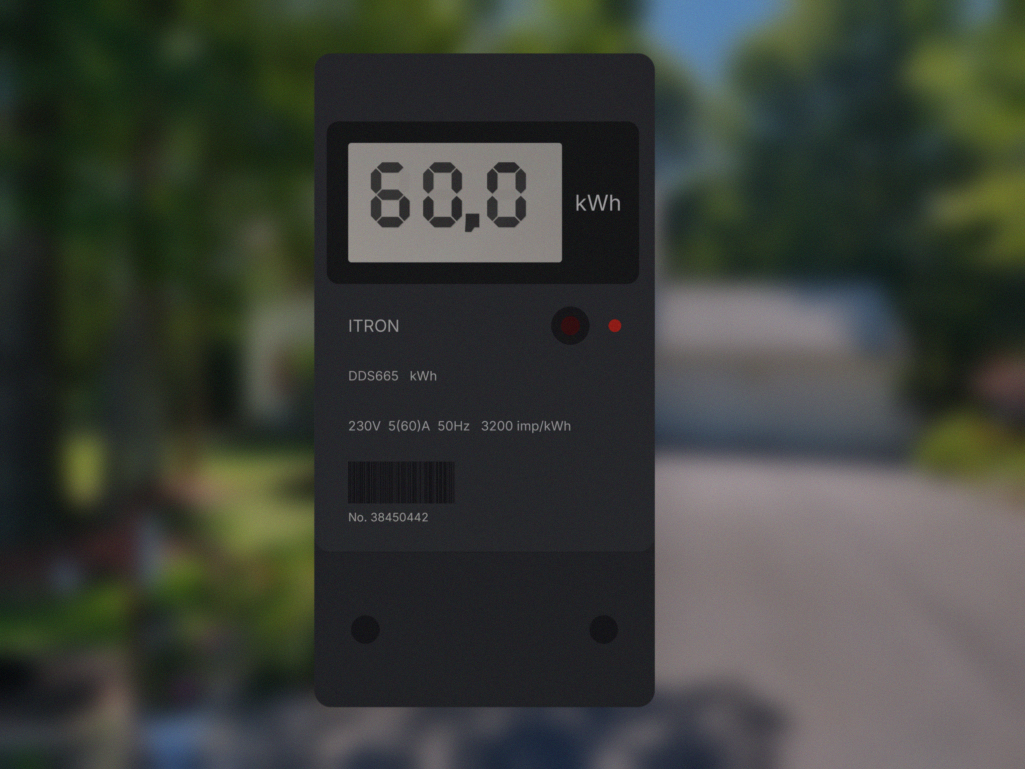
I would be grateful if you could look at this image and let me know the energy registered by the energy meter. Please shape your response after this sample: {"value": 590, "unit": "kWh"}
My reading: {"value": 60.0, "unit": "kWh"}
